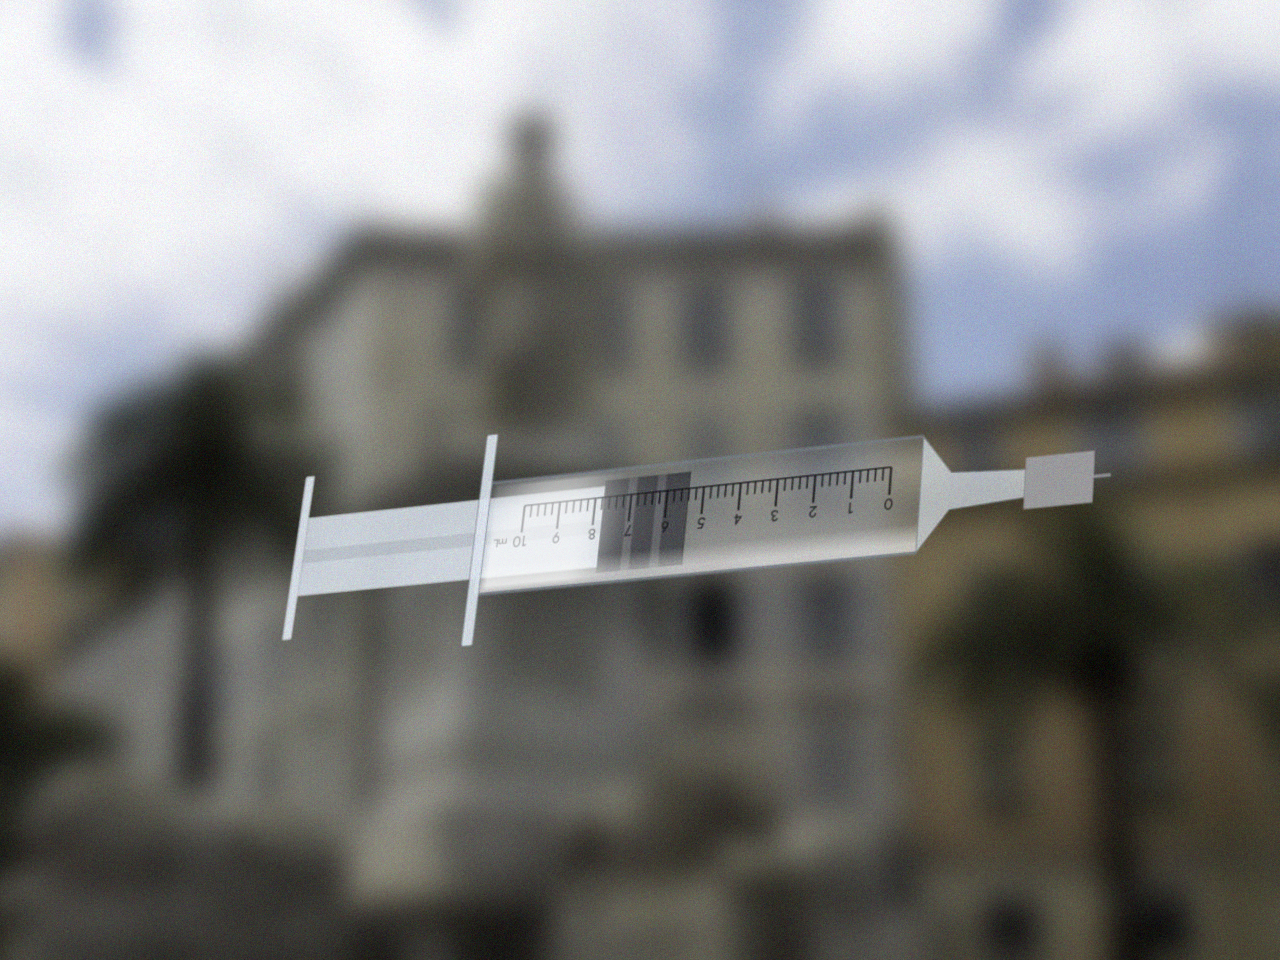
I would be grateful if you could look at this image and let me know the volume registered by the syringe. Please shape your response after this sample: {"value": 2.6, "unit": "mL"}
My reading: {"value": 5.4, "unit": "mL"}
